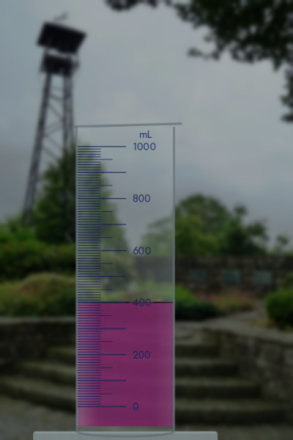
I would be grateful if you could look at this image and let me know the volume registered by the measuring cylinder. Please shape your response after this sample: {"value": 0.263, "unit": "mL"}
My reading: {"value": 400, "unit": "mL"}
